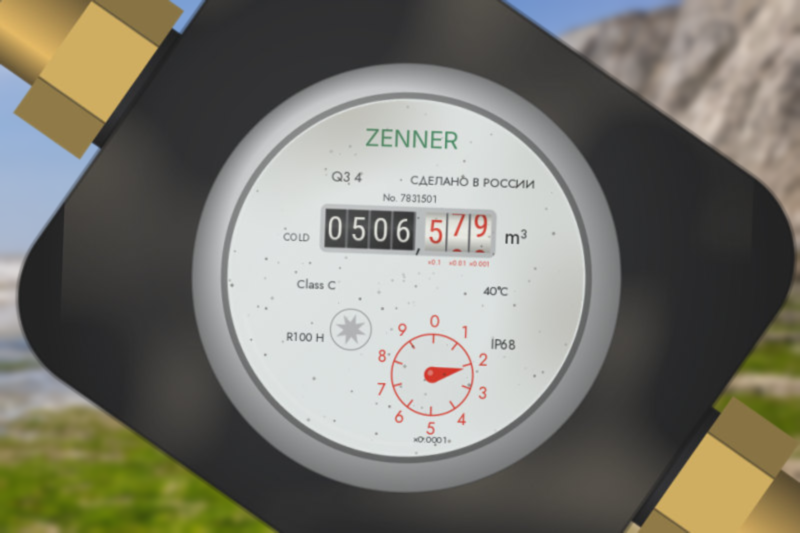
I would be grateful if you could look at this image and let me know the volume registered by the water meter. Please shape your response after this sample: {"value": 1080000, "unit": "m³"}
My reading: {"value": 506.5792, "unit": "m³"}
